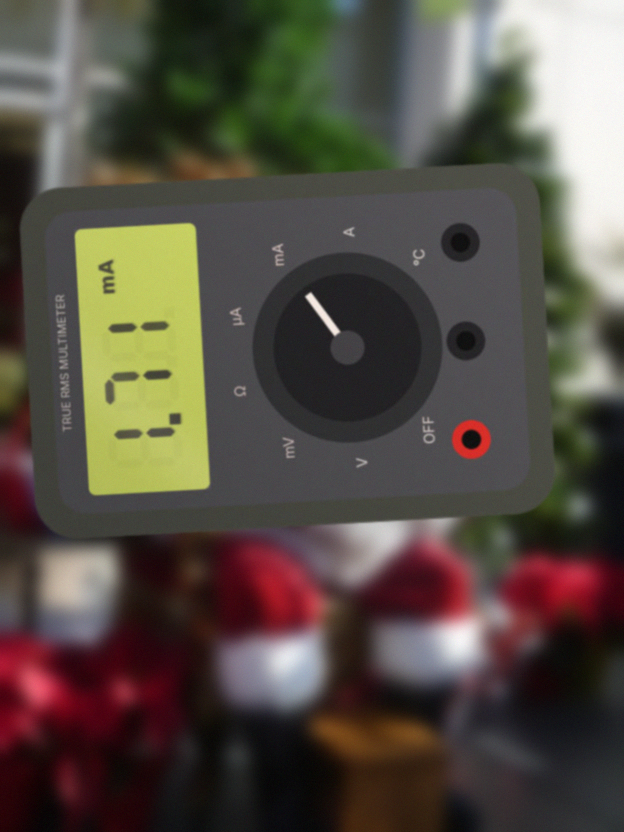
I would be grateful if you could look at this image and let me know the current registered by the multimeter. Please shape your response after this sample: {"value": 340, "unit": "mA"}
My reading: {"value": 1.71, "unit": "mA"}
